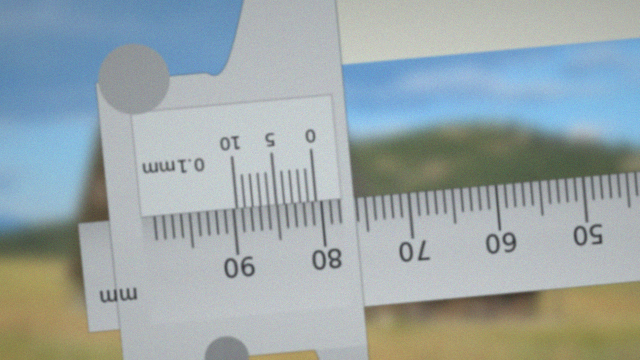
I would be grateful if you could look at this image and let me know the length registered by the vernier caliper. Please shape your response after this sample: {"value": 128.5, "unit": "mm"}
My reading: {"value": 80.6, "unit": "mm"}
